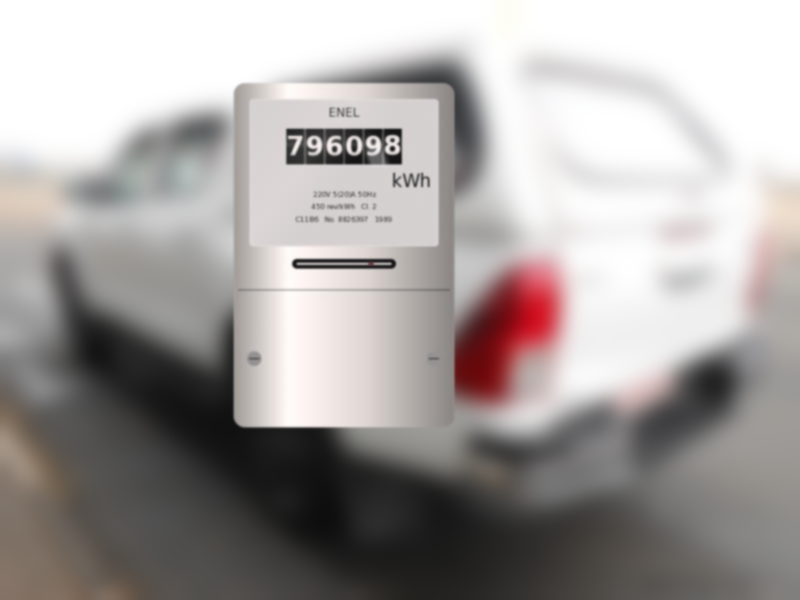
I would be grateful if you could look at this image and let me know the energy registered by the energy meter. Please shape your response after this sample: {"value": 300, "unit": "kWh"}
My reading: {"value": 796098, "unit": "kWh"}
